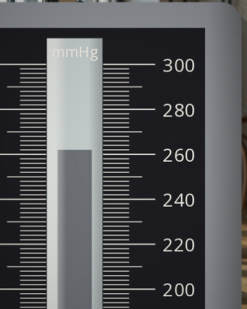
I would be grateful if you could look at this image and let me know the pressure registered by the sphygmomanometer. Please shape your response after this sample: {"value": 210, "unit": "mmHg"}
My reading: {"value": 262, "unit": "mmHg"}
